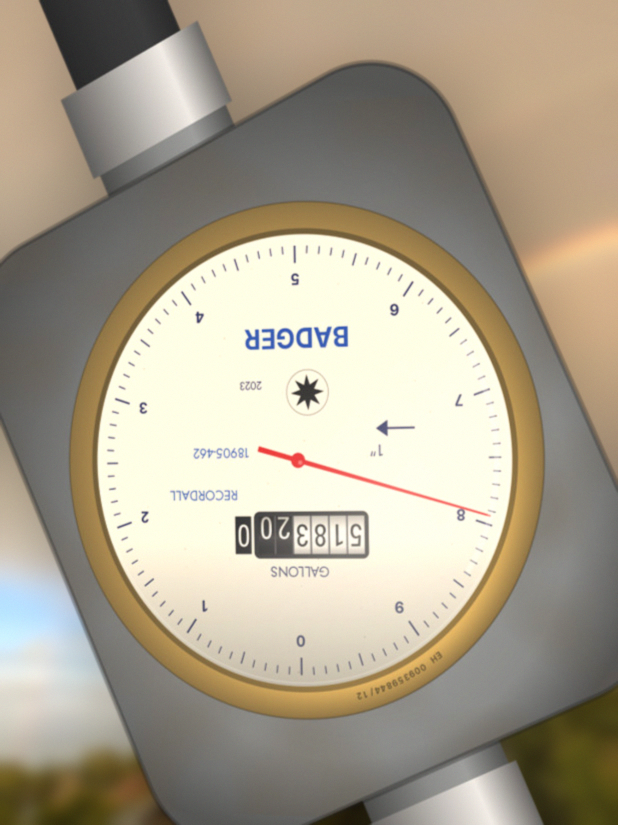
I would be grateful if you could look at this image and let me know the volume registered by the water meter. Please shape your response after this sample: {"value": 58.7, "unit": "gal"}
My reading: {"value": 5183197.9, "unit": "gal"}
